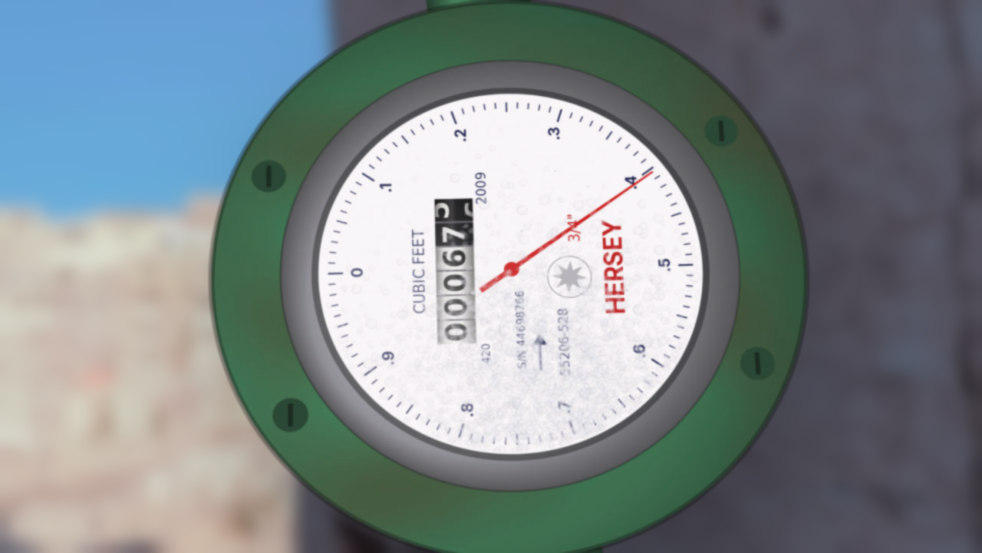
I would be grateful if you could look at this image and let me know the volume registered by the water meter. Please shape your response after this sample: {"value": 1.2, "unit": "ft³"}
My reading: {"value": 675.40, "unit": "ft³"}
